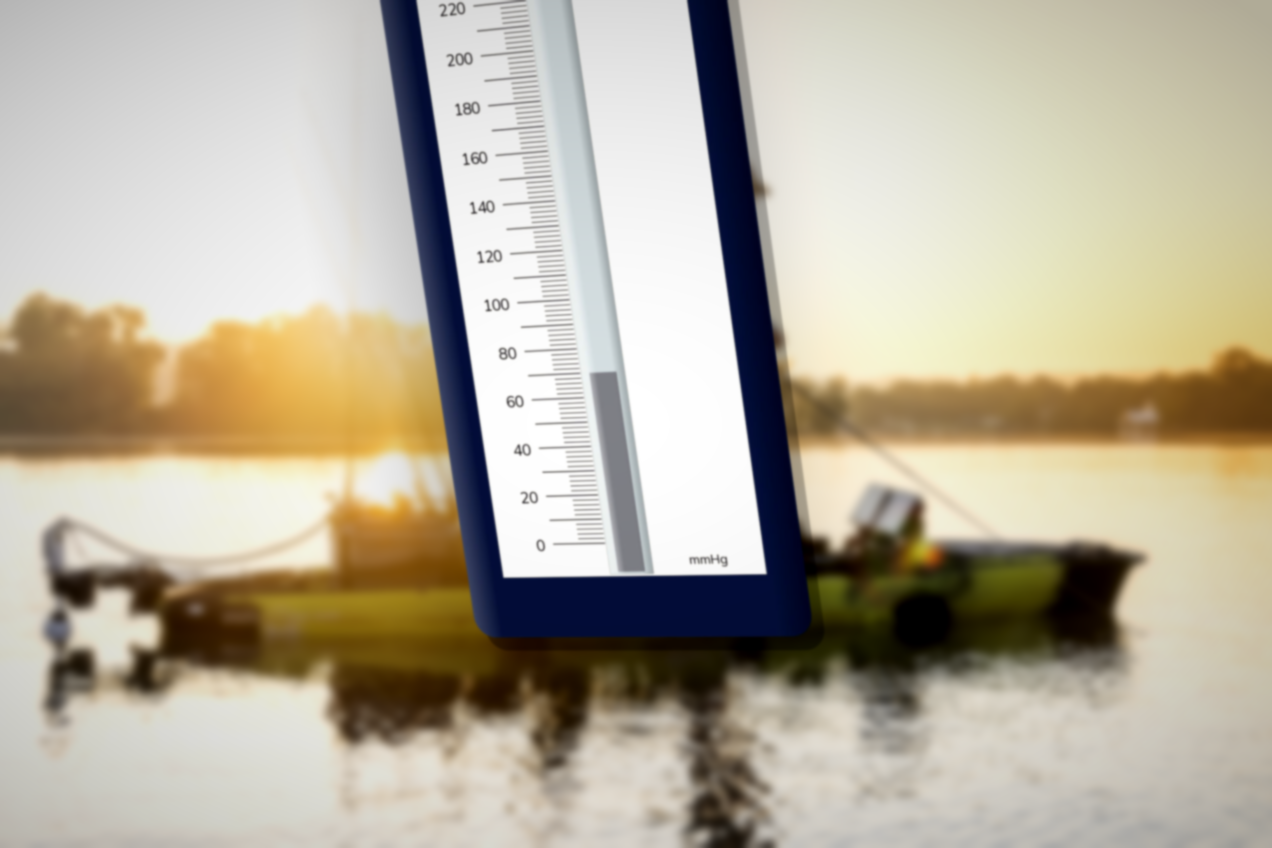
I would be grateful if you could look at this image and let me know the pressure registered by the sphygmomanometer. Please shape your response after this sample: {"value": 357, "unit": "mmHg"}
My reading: {"value": 70, "unit": "mmHg"}
